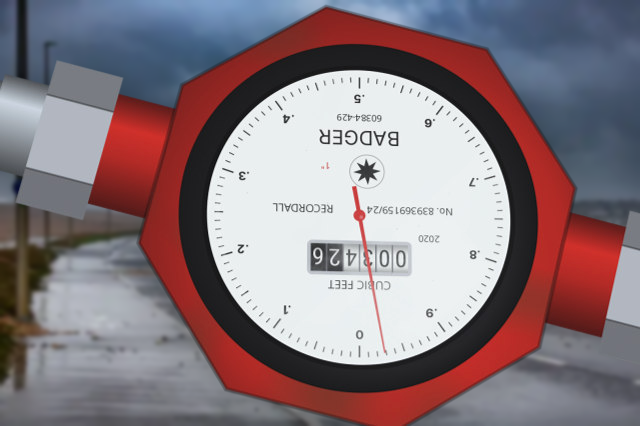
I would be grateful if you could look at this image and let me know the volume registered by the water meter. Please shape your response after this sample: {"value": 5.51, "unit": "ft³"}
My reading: {"value": 3425.97, "unit": "ft³"}
